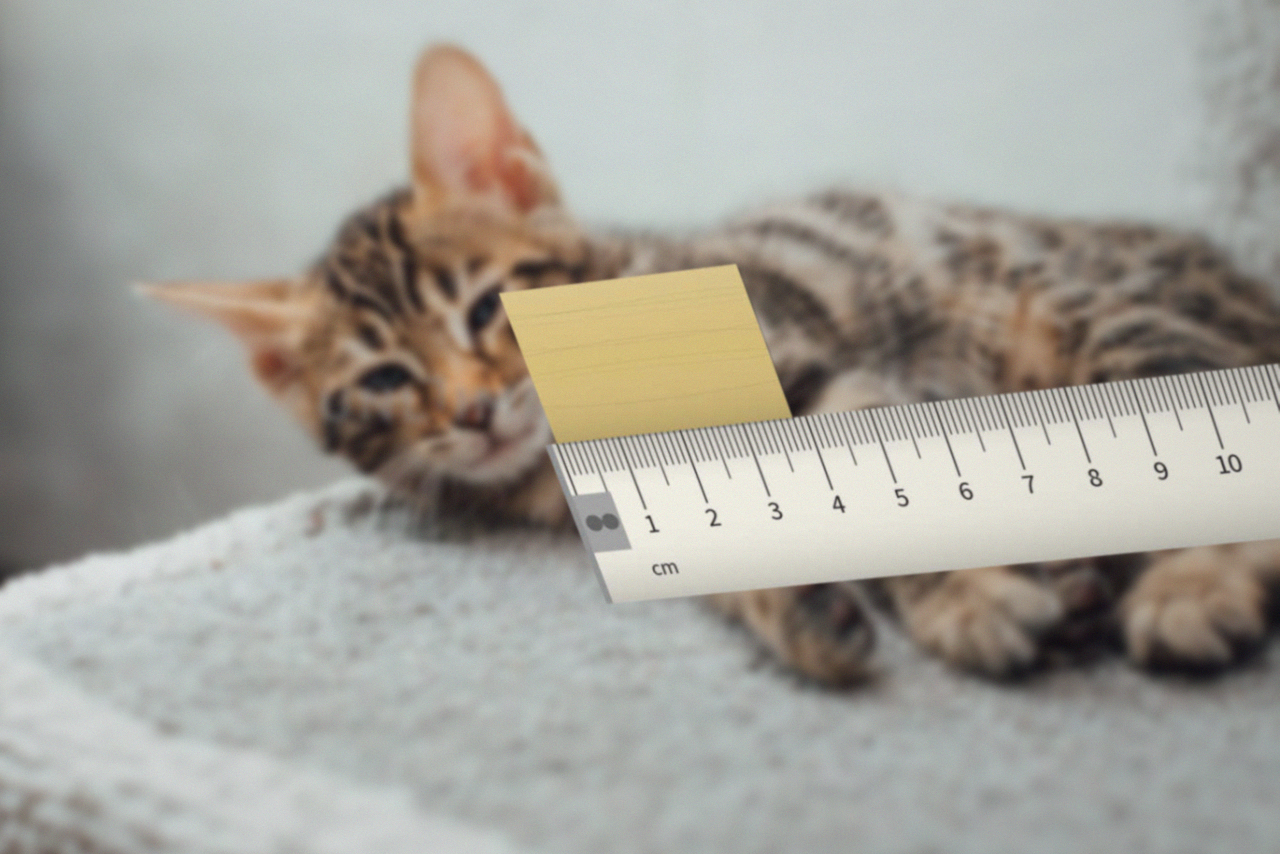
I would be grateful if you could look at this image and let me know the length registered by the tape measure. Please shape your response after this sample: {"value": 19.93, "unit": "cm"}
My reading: {"value": 3.8, "unit": "cm"}
